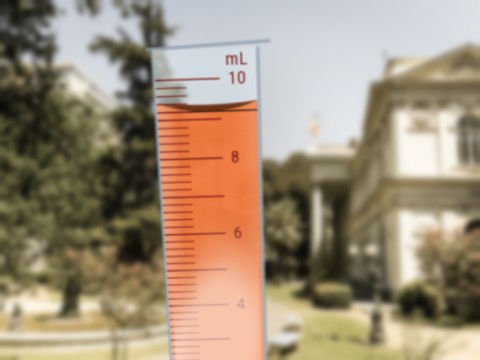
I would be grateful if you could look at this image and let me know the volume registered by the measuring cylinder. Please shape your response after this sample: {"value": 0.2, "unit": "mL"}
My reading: {"value": 9.2, "unit": "mL"}
